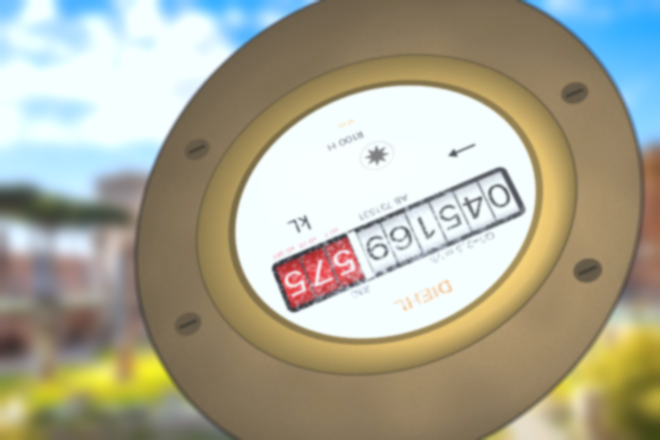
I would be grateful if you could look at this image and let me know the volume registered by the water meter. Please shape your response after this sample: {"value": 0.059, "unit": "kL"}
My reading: {"value": 45169.575, "unit": "kL"}
